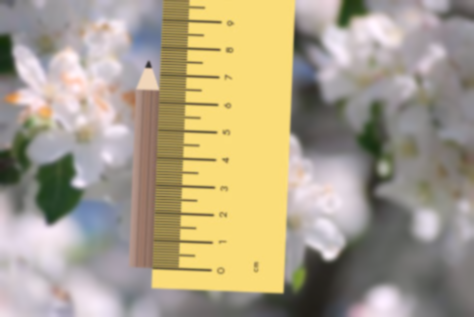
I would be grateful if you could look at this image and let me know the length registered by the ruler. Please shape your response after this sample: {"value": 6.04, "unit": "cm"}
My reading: {"value": 7.5, "unit": "cm"}
